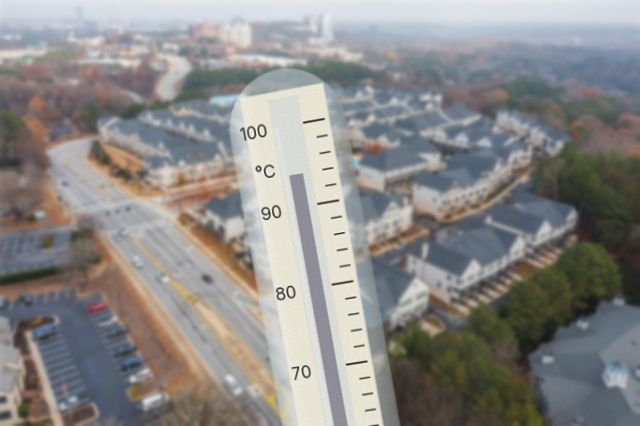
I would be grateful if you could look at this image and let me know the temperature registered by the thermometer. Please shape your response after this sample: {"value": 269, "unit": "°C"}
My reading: {"value": 94, "unit": "°C"}
